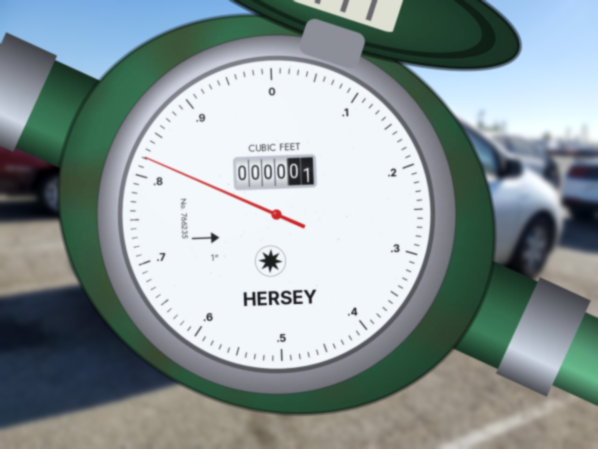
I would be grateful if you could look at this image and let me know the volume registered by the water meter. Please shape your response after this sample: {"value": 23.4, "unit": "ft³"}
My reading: {"value": 0.82, "unit": "ft³"}
